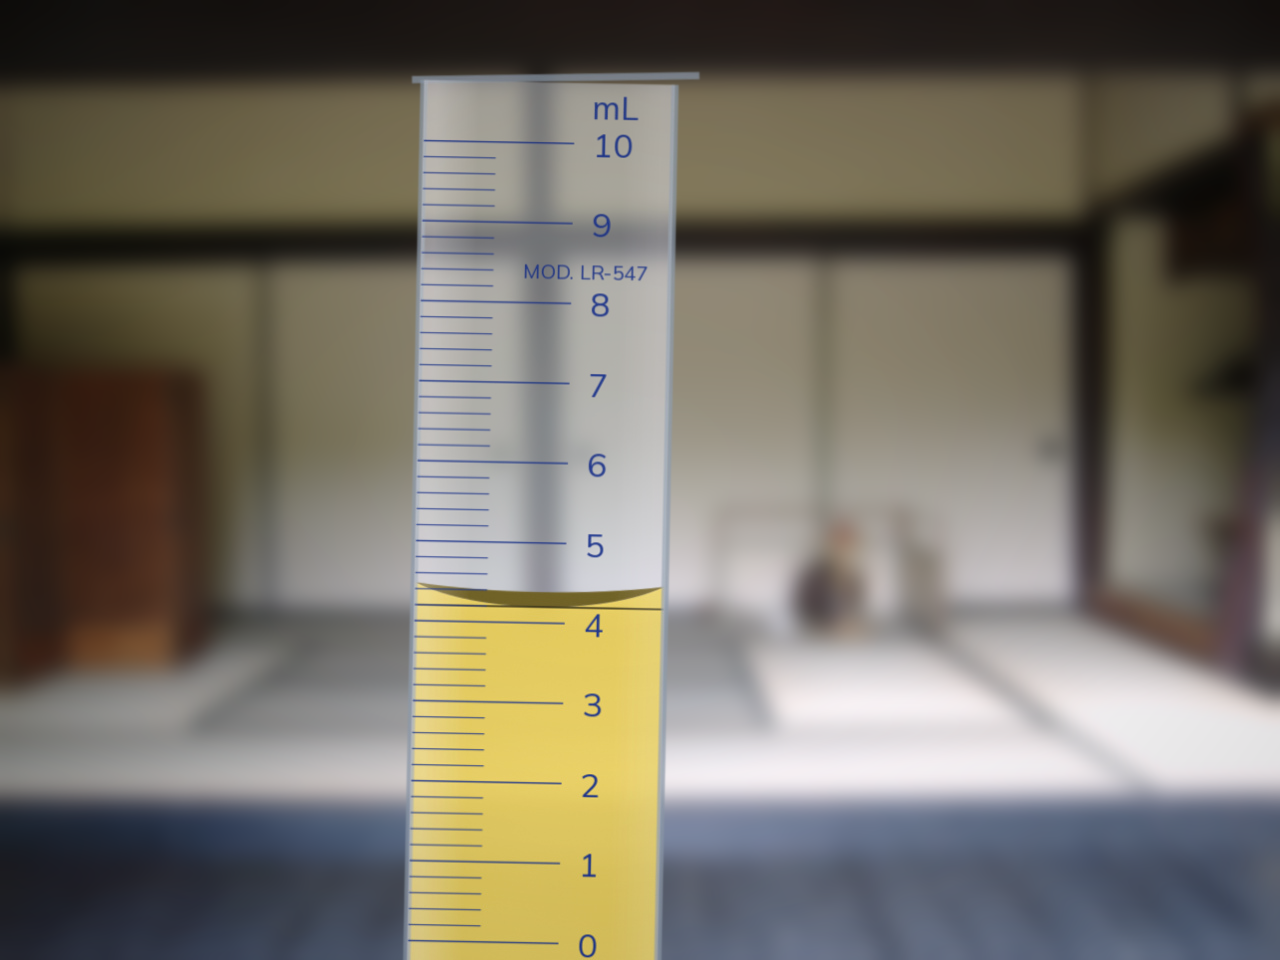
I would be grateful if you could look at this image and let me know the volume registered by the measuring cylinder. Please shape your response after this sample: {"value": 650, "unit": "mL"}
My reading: {"value": 4.2, "unit": "mL"}
